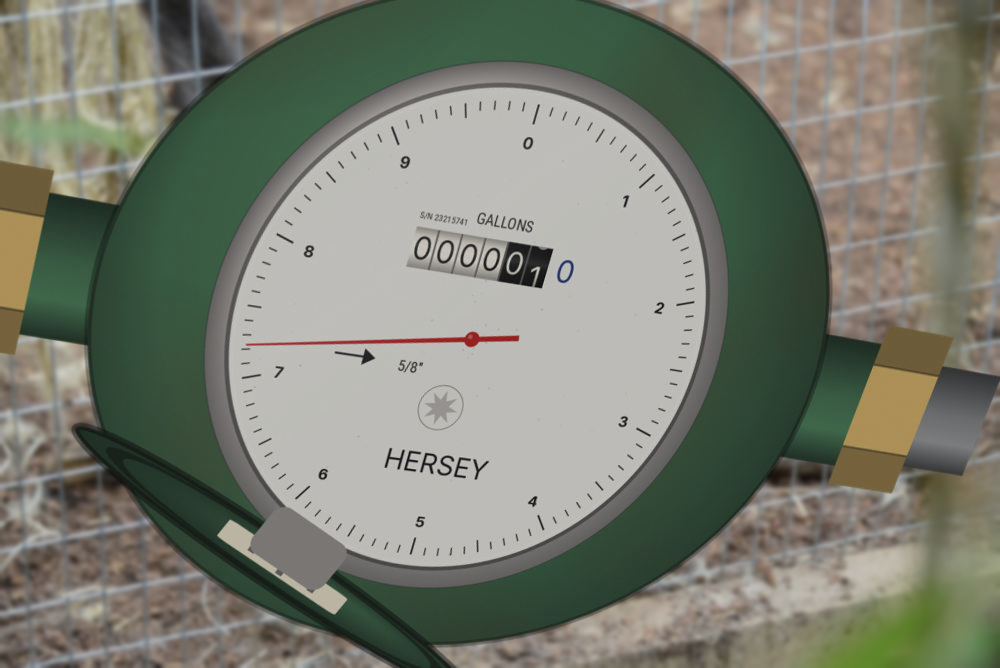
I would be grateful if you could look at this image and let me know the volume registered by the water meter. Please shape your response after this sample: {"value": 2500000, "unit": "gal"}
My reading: {"value": 7.2, "unit": "gal"}
